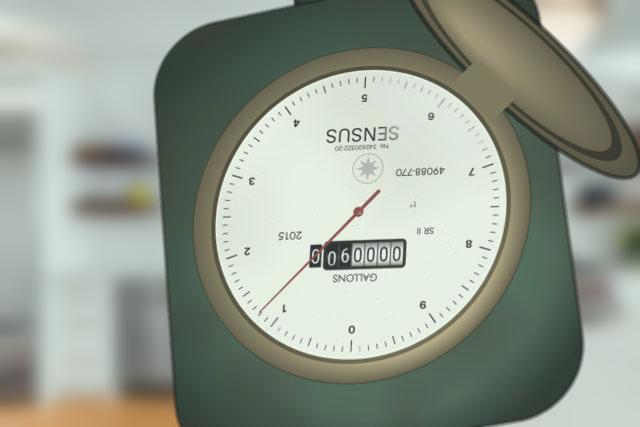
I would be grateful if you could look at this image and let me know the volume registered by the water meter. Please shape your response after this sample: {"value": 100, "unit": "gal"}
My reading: {"value": 901.2, "unit": "gal"}
